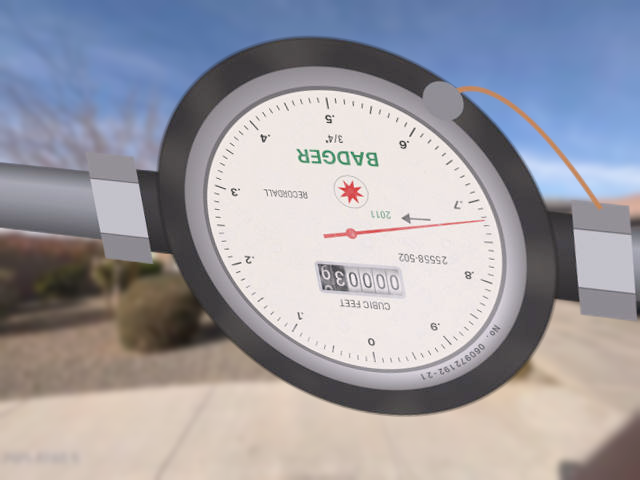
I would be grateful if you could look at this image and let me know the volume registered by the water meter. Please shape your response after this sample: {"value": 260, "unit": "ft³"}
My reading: {"value": 38.72, "unit": "ft³"}
